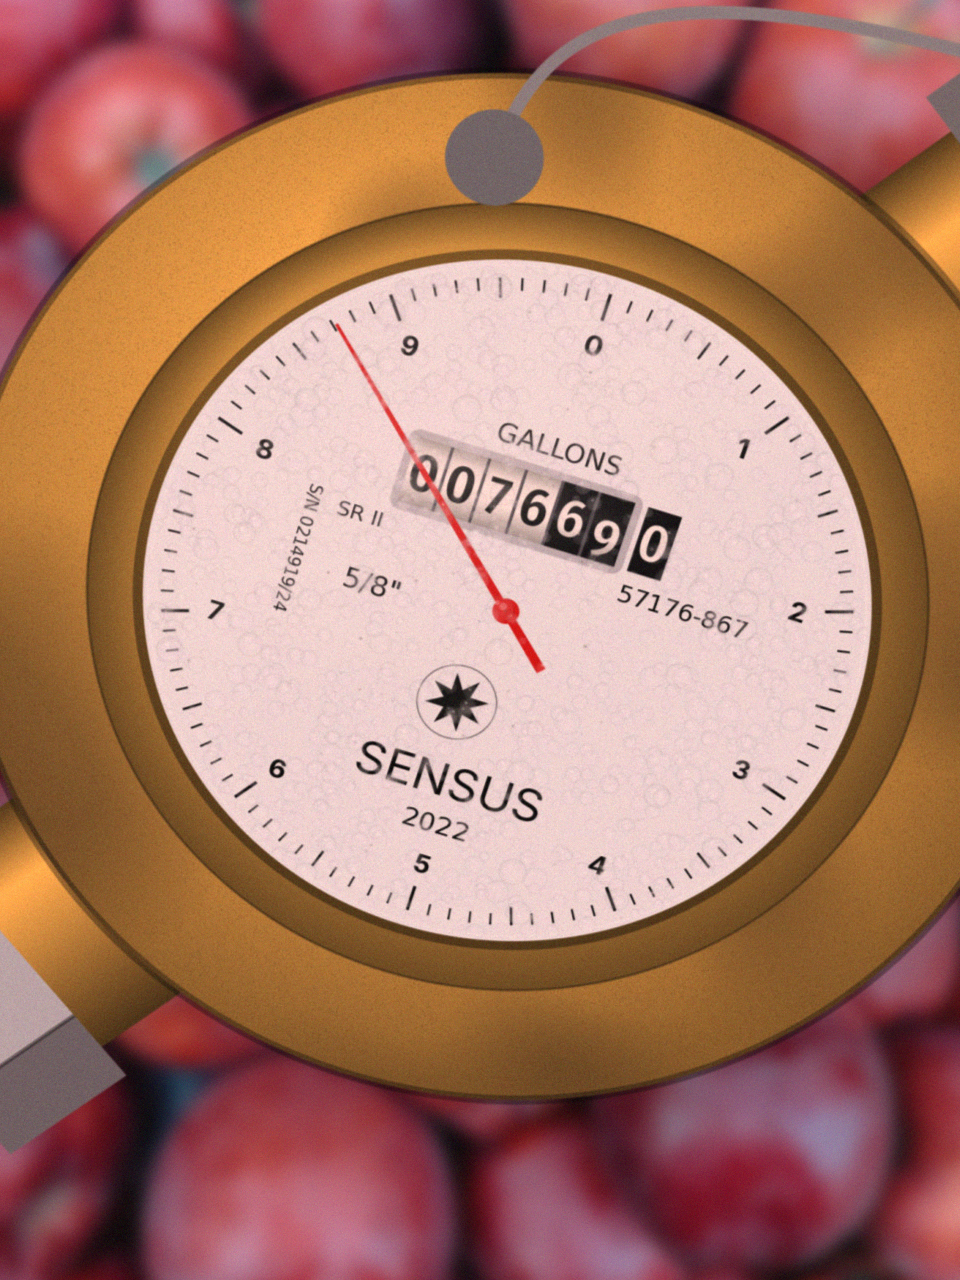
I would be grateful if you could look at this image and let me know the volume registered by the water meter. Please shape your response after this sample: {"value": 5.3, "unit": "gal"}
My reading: {"value": 76688.7, "unit": "gal"}
